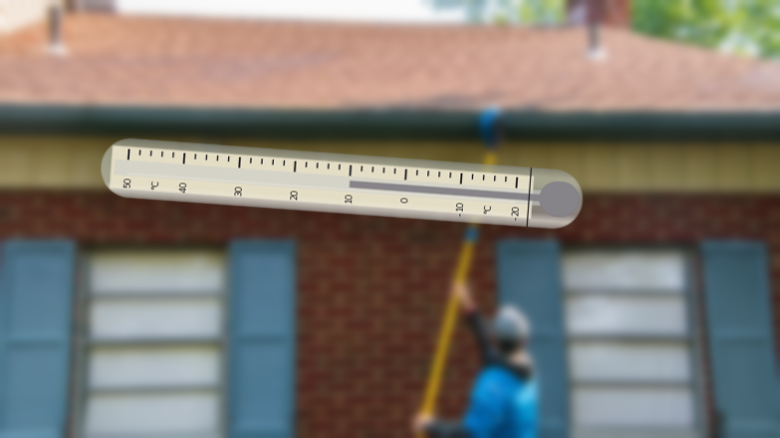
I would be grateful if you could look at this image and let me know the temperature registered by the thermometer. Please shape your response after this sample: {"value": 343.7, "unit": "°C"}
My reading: {"value": 10, "unit": "°C"}
